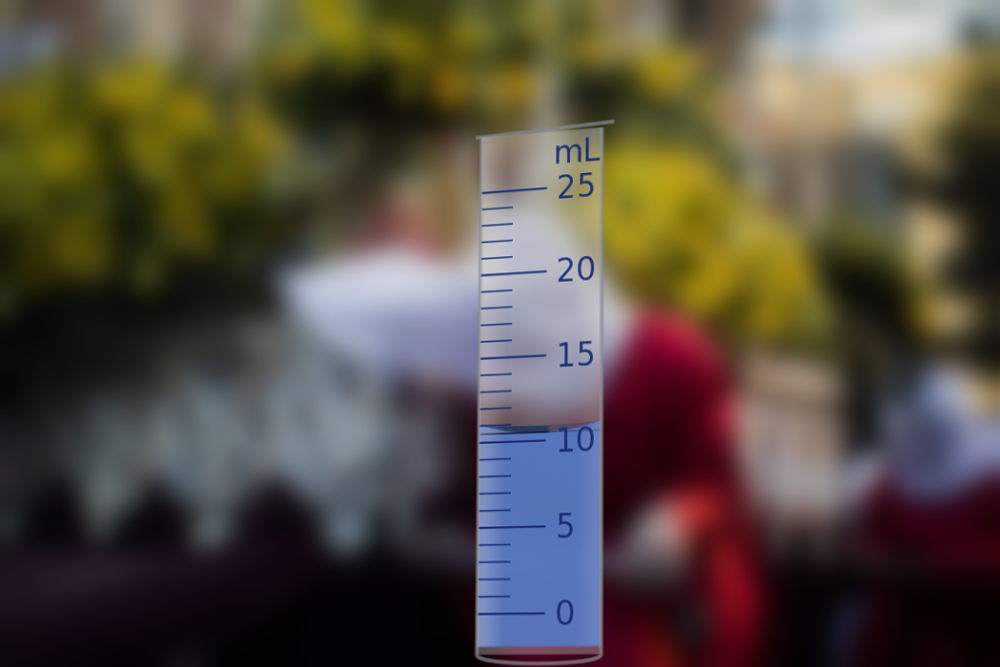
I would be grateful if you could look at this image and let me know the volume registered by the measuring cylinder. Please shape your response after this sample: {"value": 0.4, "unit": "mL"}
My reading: {"value": 10.5, "unit": "mL"}
